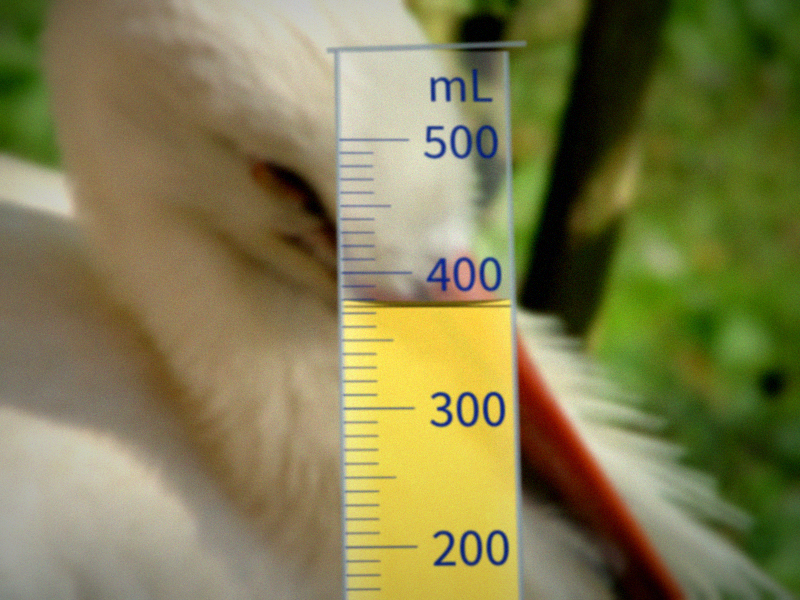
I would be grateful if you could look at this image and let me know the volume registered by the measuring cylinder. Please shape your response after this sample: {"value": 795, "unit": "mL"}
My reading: {"value": 375, "unit": "mL"}
